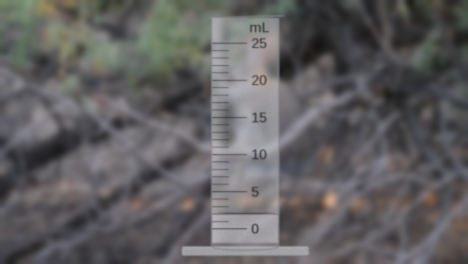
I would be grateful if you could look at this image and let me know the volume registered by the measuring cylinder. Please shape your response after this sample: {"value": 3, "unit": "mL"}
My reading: {"value": 2, "unit": "mL"}
